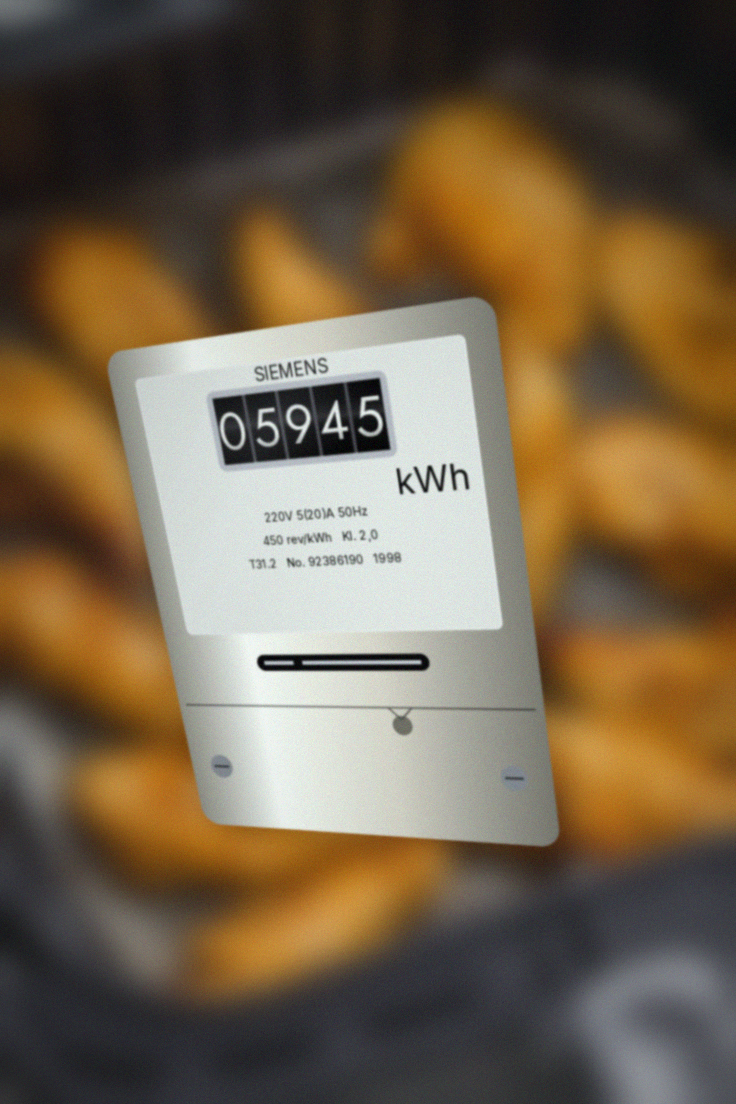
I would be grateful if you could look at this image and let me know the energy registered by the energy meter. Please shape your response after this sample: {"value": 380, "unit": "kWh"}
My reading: {"value": 5945, "unit": "kWh"}
